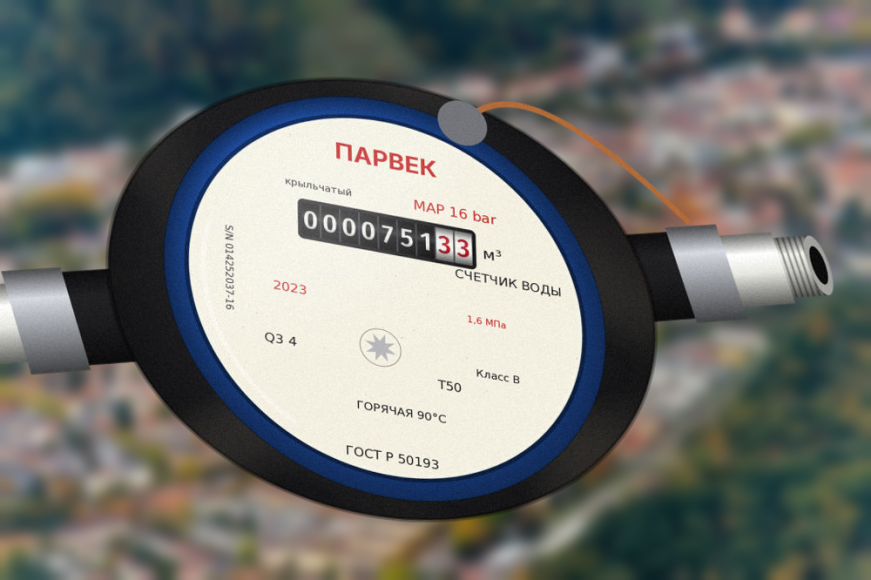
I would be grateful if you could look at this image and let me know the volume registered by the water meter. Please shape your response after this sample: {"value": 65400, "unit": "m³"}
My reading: {"value": 751.33, "unit": "m³"}
